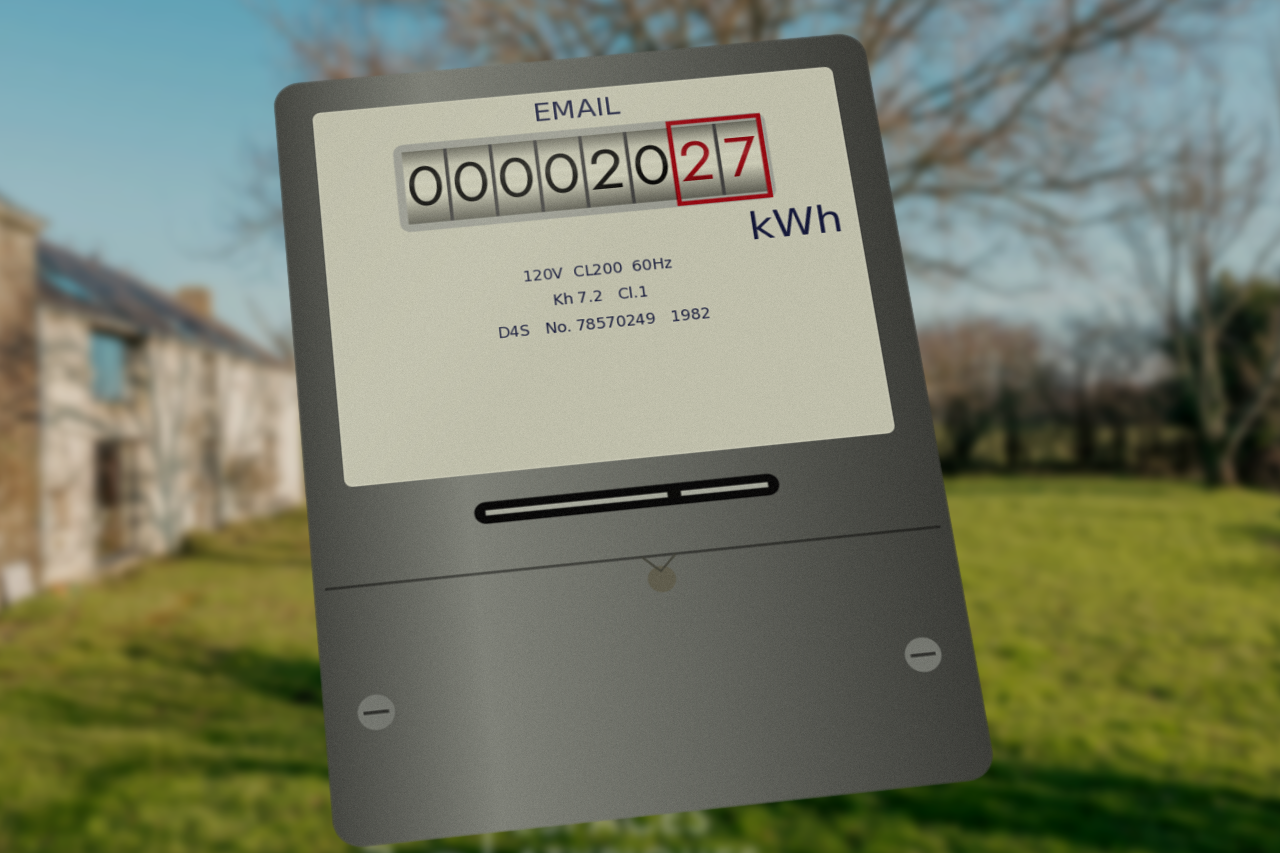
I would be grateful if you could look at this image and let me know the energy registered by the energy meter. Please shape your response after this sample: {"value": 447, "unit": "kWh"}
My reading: {"value": 20.27, "unit": "kWh"}
